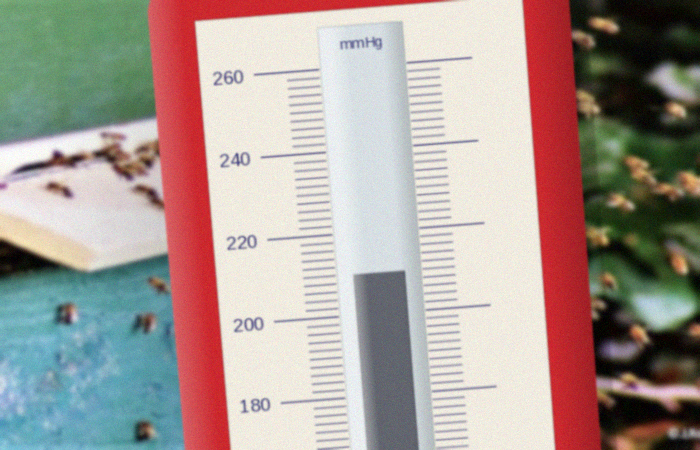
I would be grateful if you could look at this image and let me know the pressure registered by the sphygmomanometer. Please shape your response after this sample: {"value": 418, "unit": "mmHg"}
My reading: {"value": 210, "unit": "mmHg"}
